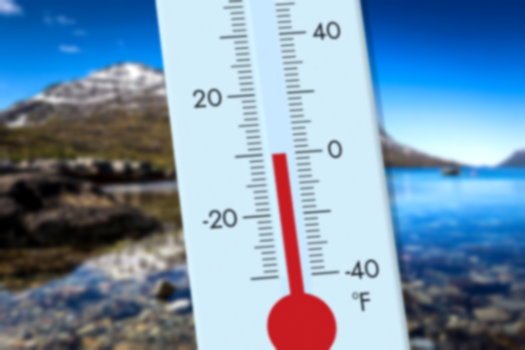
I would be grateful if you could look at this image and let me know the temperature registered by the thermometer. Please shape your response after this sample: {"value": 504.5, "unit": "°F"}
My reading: {"value": 0, "unit": "°F"}
